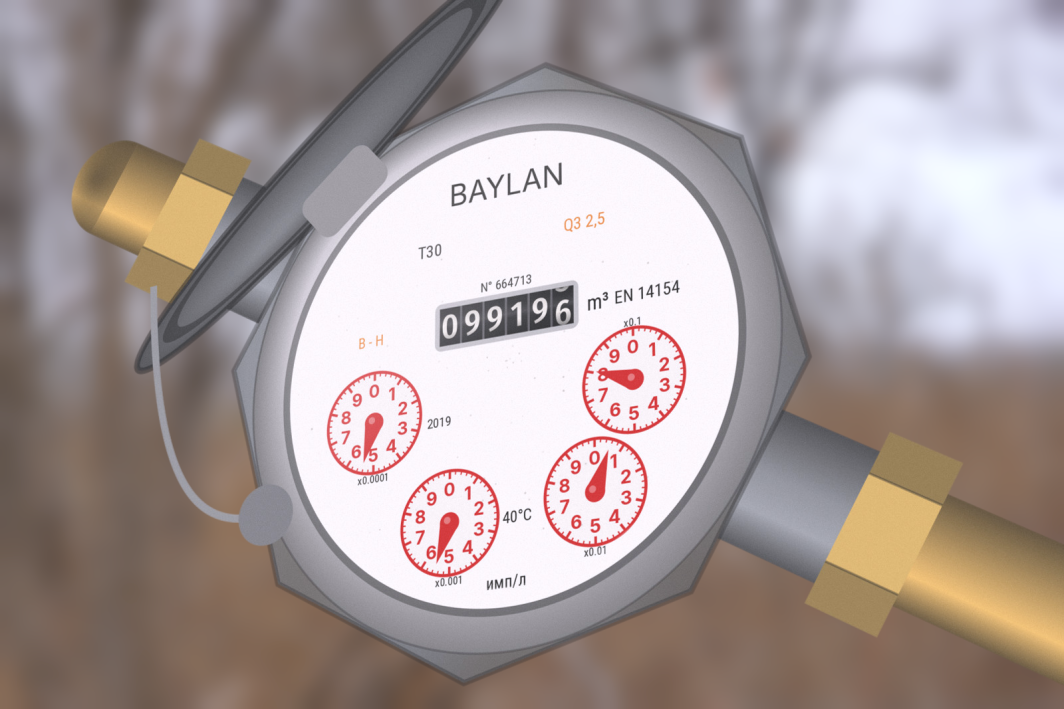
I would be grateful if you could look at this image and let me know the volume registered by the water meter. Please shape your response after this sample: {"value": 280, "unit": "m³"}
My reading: {"value": 99195.8055, "unit": "m³"}
